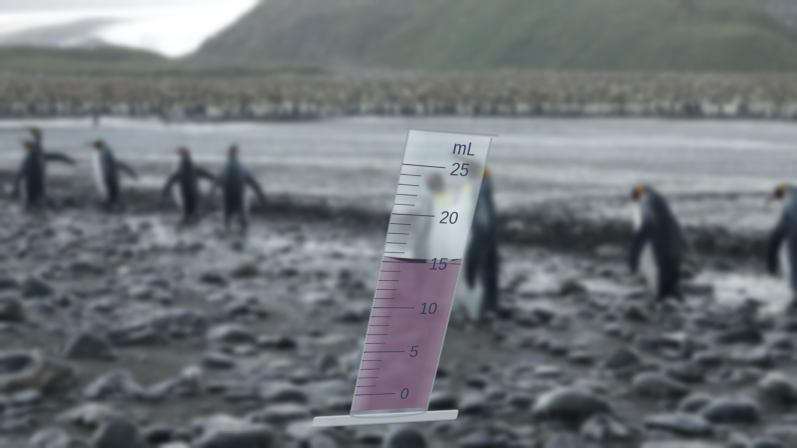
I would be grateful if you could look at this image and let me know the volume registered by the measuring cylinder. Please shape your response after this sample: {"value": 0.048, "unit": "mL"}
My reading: {"value": 15, "unit": "mL"}
